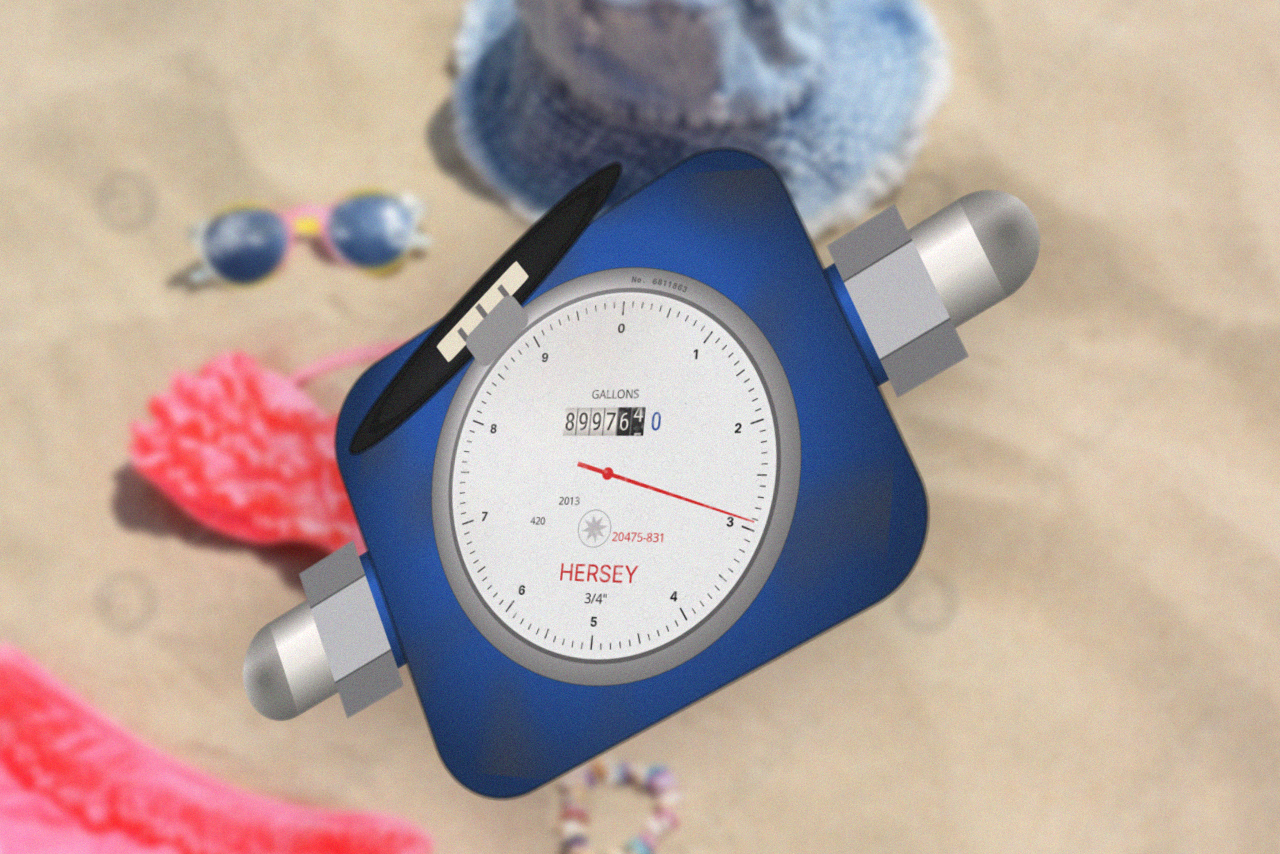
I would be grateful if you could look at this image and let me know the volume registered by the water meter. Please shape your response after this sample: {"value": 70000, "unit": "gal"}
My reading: {"value": 8997642.9, "unit": "gal"}
